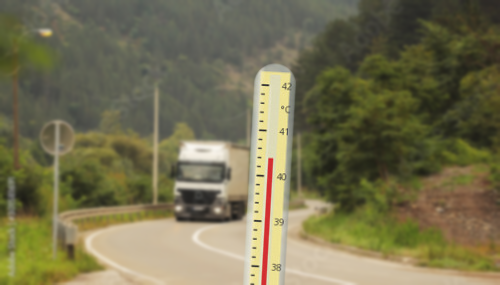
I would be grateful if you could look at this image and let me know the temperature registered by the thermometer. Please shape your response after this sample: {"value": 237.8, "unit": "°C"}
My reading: {"value": 40.4, "unit": "°C"}
